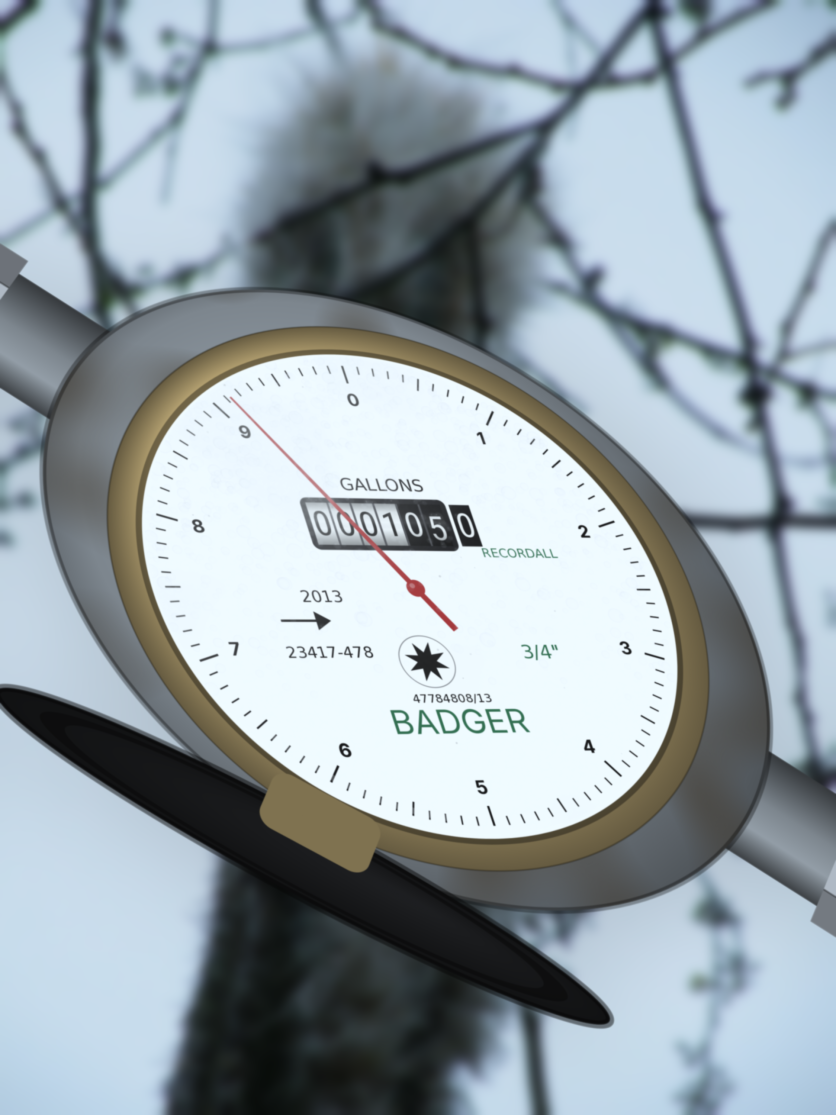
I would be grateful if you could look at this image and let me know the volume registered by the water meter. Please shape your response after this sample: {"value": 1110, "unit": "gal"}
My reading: {"value": 1049.1, "unit": "gal"}
